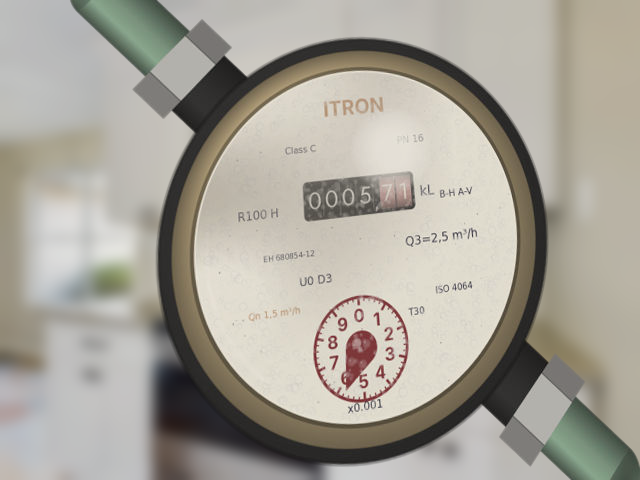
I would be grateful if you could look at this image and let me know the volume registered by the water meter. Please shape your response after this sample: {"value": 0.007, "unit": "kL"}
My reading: {"value": 5.715, "unit": "kL"}
